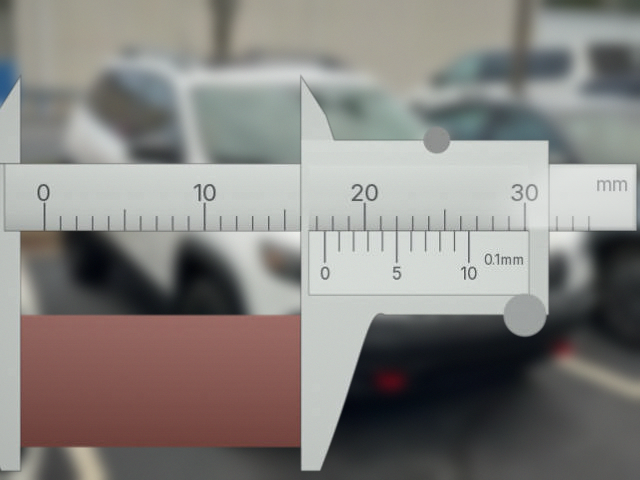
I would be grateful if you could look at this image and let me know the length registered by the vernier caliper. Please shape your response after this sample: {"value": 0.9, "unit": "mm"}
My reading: {"value": 17.5, "unit": "mm"}
